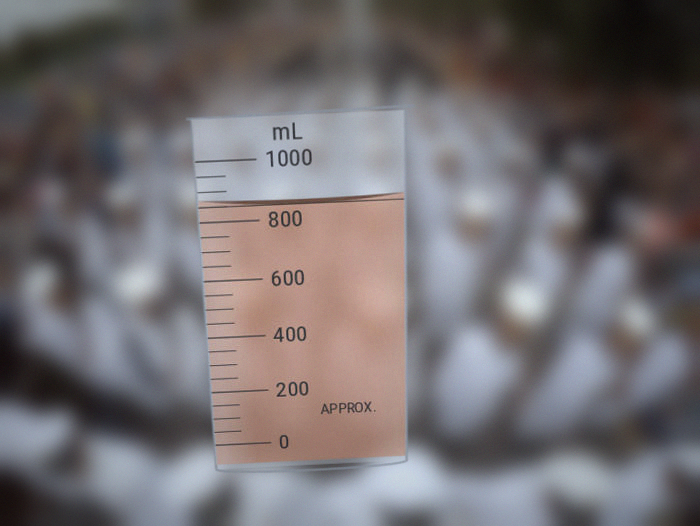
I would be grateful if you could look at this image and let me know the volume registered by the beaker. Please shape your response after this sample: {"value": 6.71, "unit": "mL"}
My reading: {"value": 850, "unit": "mL"}
